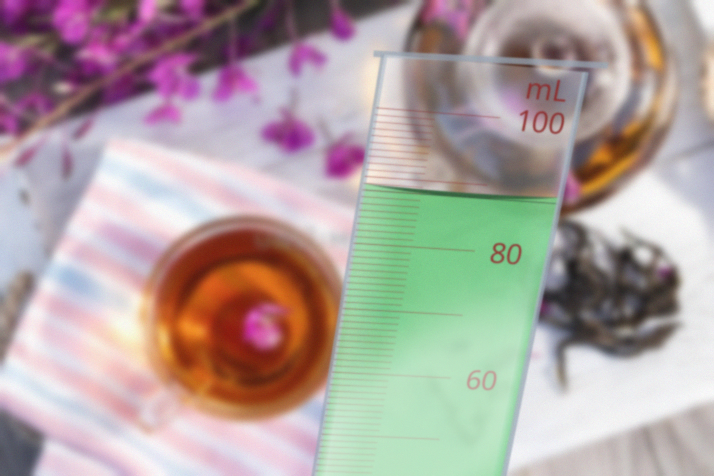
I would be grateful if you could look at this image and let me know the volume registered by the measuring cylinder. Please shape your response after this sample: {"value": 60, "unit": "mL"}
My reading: {"value": 88, "unit": "mL"}
